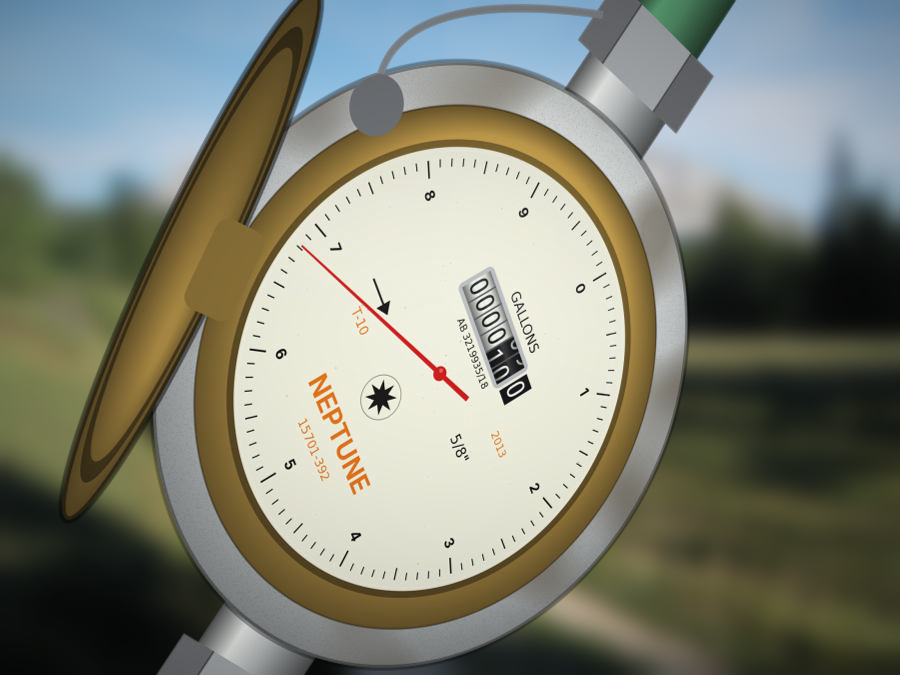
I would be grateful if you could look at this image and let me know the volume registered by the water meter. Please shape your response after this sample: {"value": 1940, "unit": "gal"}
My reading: {"value": 96.8, "unit": "gal"}
